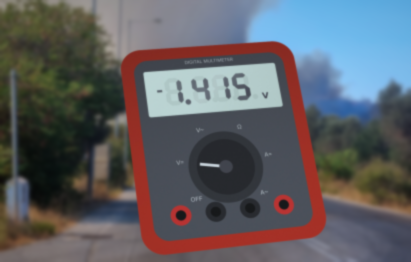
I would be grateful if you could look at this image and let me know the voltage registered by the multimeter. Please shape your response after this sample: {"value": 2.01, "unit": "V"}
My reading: {"value": -1.415, "unit": "V"}
